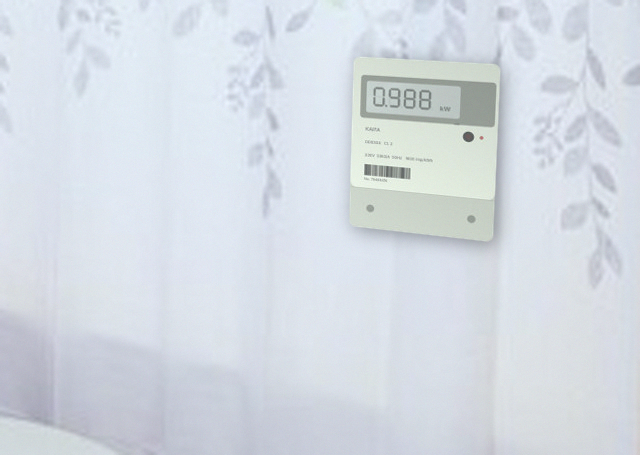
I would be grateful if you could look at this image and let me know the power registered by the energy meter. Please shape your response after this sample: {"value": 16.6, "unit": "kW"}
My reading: {"value": 0.988, "unit": "kW"}
